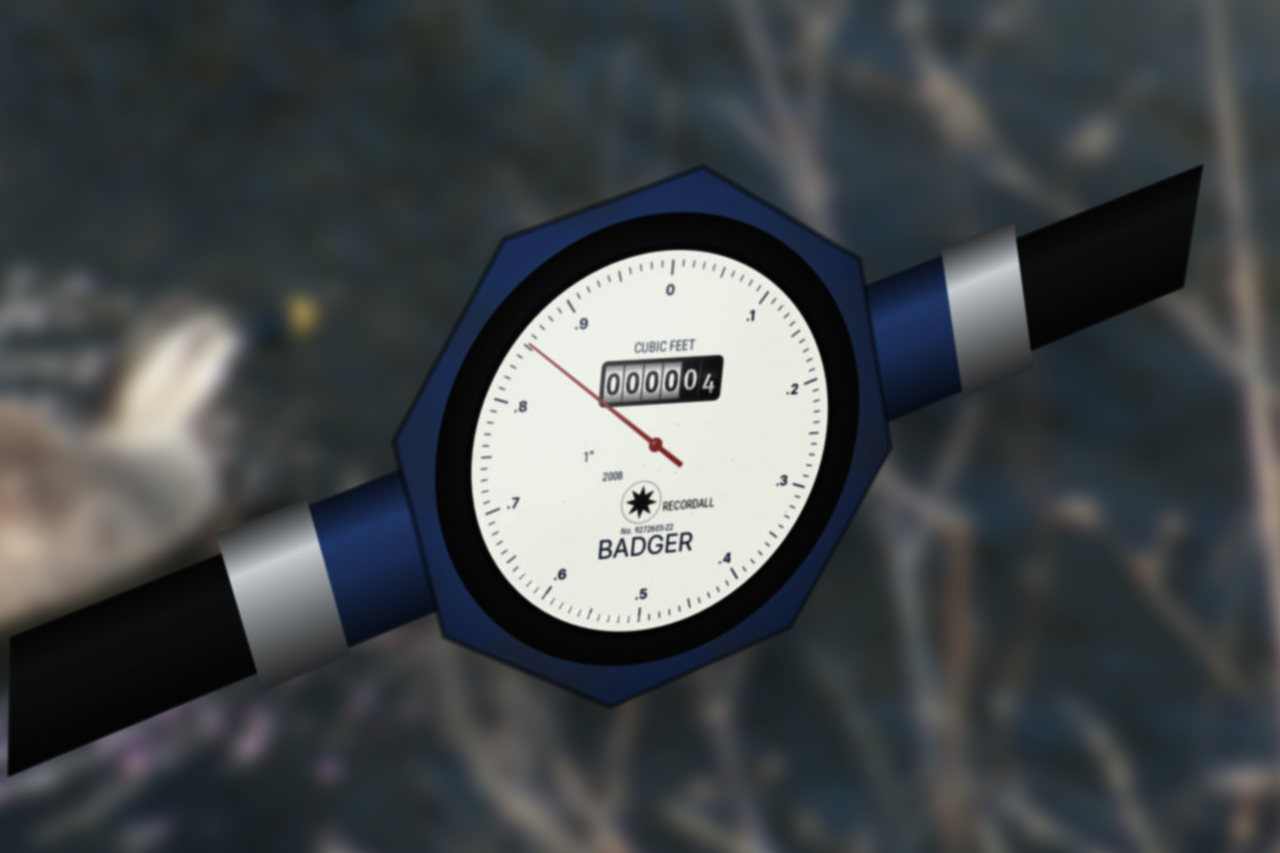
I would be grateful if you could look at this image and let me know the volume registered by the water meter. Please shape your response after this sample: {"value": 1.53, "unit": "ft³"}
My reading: {"value": 3.85, "unit": "ft³"}
